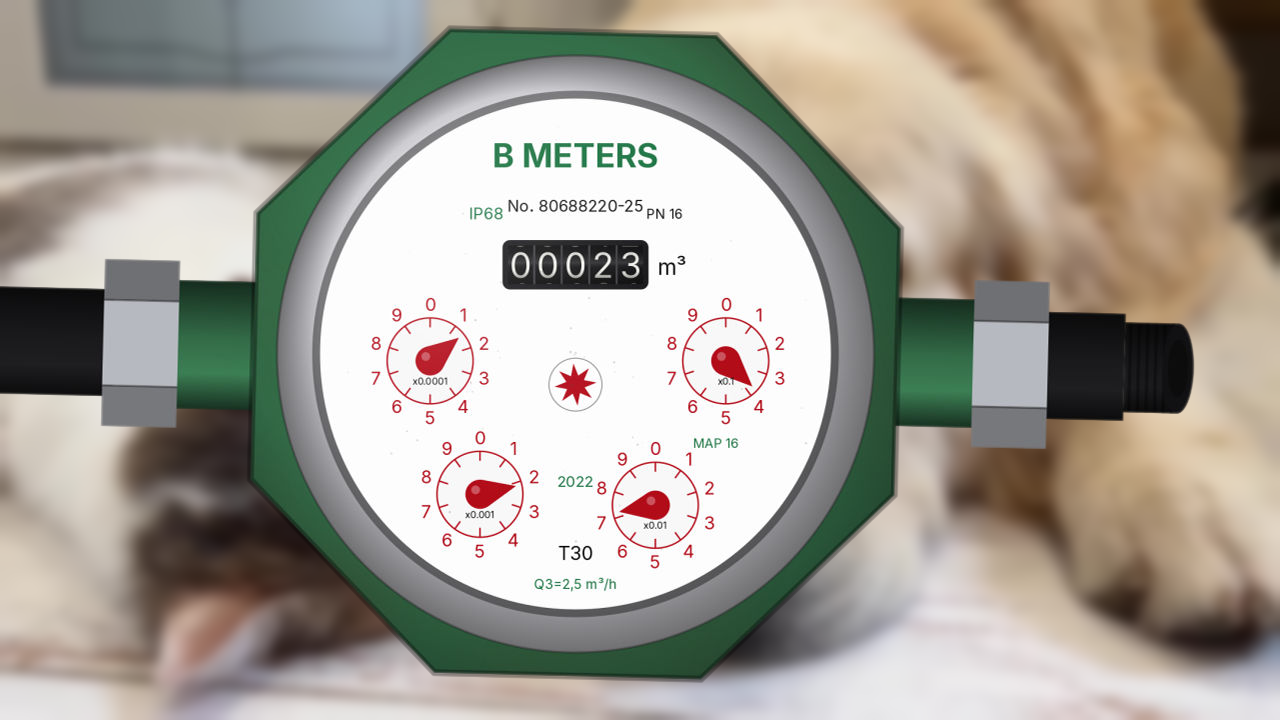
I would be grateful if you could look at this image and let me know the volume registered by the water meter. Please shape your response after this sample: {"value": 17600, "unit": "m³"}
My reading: {"value": 23.3721, "unit": "m³"}
